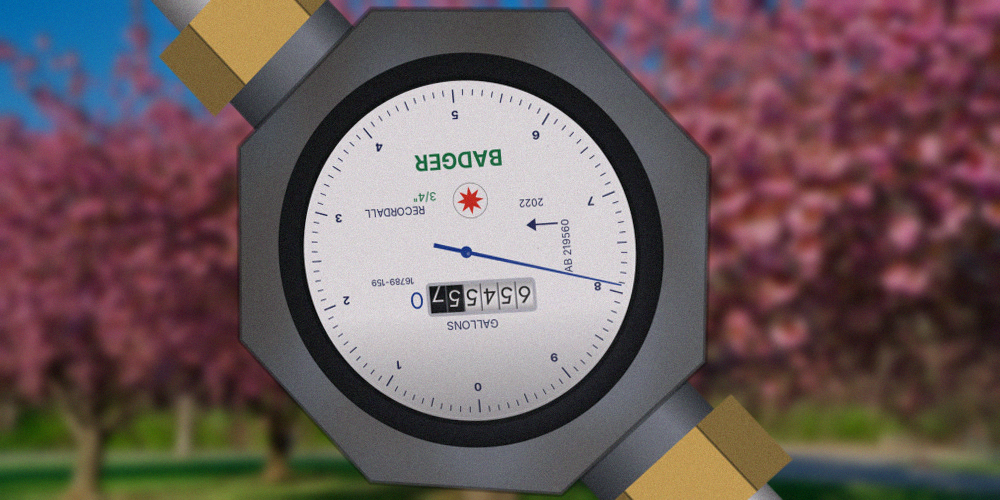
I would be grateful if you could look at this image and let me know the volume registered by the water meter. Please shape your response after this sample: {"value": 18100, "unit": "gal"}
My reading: {"value": 6545567.9, "unit": "gal"}
